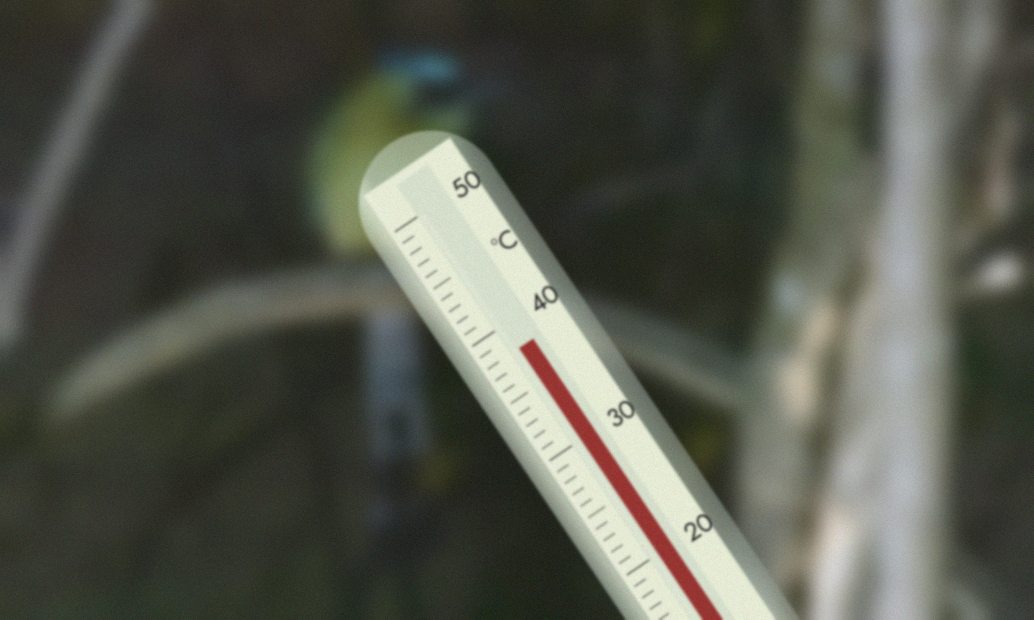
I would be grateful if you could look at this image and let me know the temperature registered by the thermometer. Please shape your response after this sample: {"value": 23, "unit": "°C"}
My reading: {"value": 38, "unit": "°C"}
